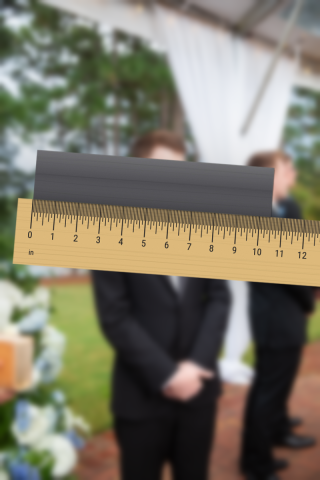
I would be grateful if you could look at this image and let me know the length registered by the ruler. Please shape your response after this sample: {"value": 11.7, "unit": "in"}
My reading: {"value": 10.5, "unit": "in"}
